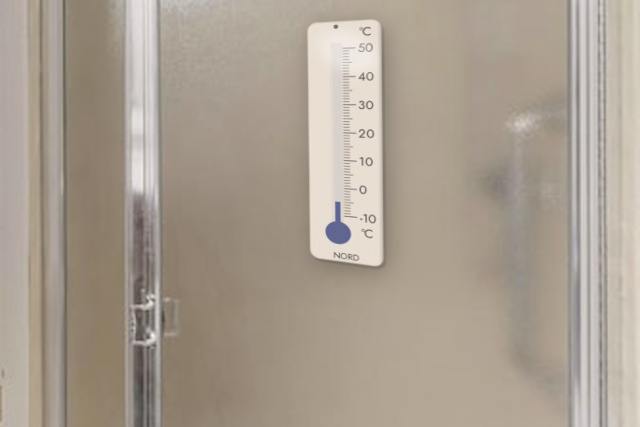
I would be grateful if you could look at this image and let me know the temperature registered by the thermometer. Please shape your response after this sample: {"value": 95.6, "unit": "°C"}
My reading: {"value": -5, "unit": "°C"}
